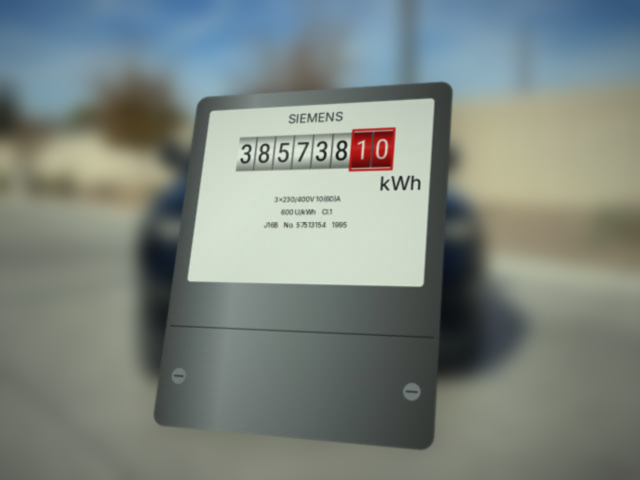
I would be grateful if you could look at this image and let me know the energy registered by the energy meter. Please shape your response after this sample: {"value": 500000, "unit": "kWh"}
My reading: {"value": 385738.10, "unit": "kWh"}
